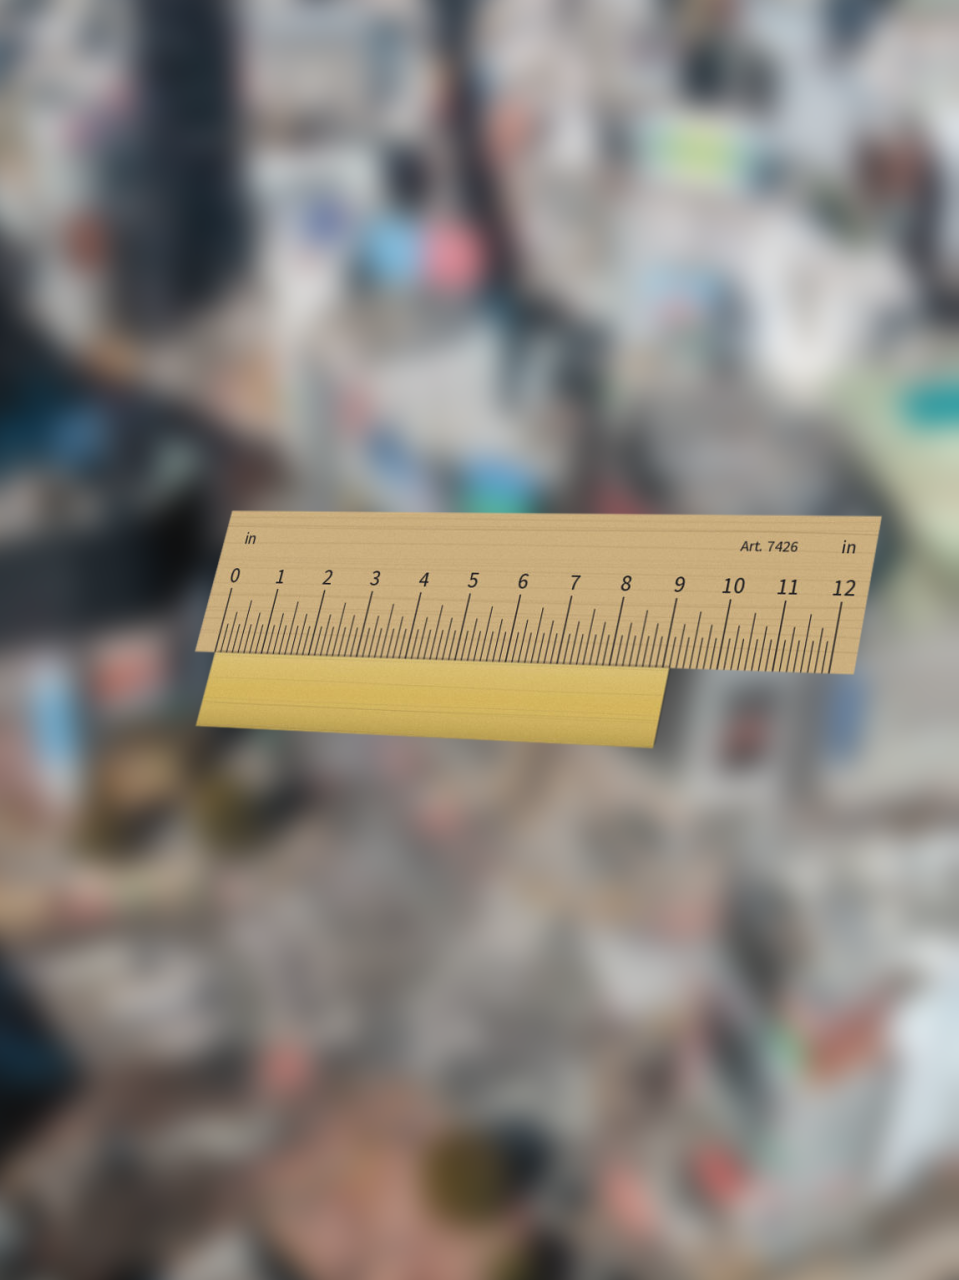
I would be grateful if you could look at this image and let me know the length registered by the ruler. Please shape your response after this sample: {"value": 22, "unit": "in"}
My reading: {"value": 9.125, "unit": "in"}
